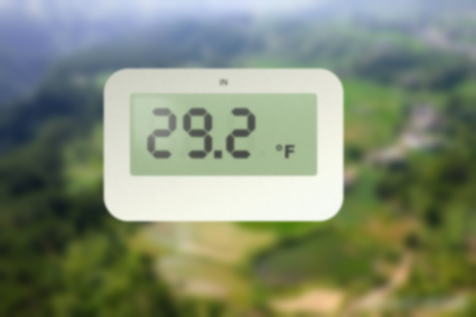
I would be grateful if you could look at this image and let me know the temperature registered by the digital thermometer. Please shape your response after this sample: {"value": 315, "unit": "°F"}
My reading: {"value": 29.2, "unit": "°F"}
